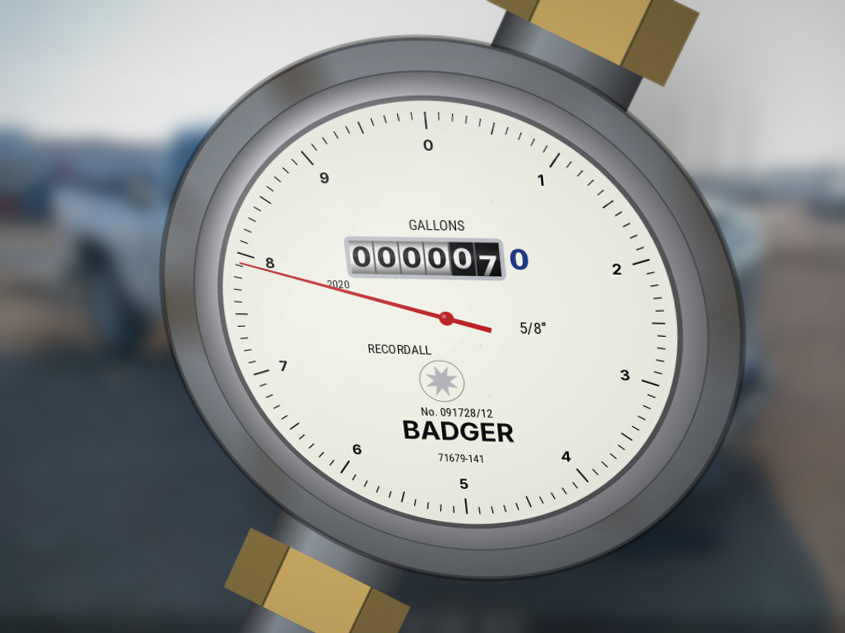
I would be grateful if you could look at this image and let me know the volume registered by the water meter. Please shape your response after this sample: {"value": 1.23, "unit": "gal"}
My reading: {"value": 67.9, "unit": "gal"}
